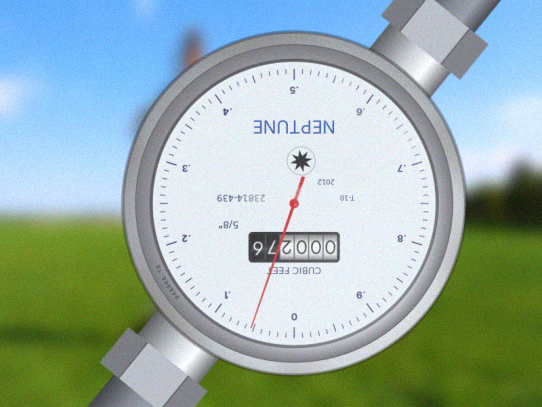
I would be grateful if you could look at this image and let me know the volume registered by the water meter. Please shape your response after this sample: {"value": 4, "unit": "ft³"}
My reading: {"value": 276.05, "unit": "ft³"}
